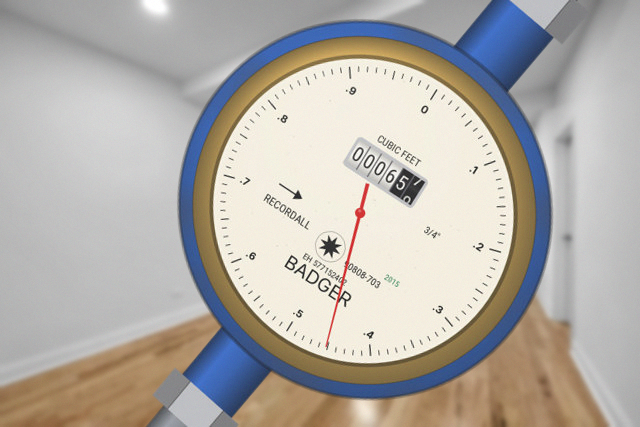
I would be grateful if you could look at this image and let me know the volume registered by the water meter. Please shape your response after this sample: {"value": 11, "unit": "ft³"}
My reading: {"value": 657.45, "unit": "ft³"}
